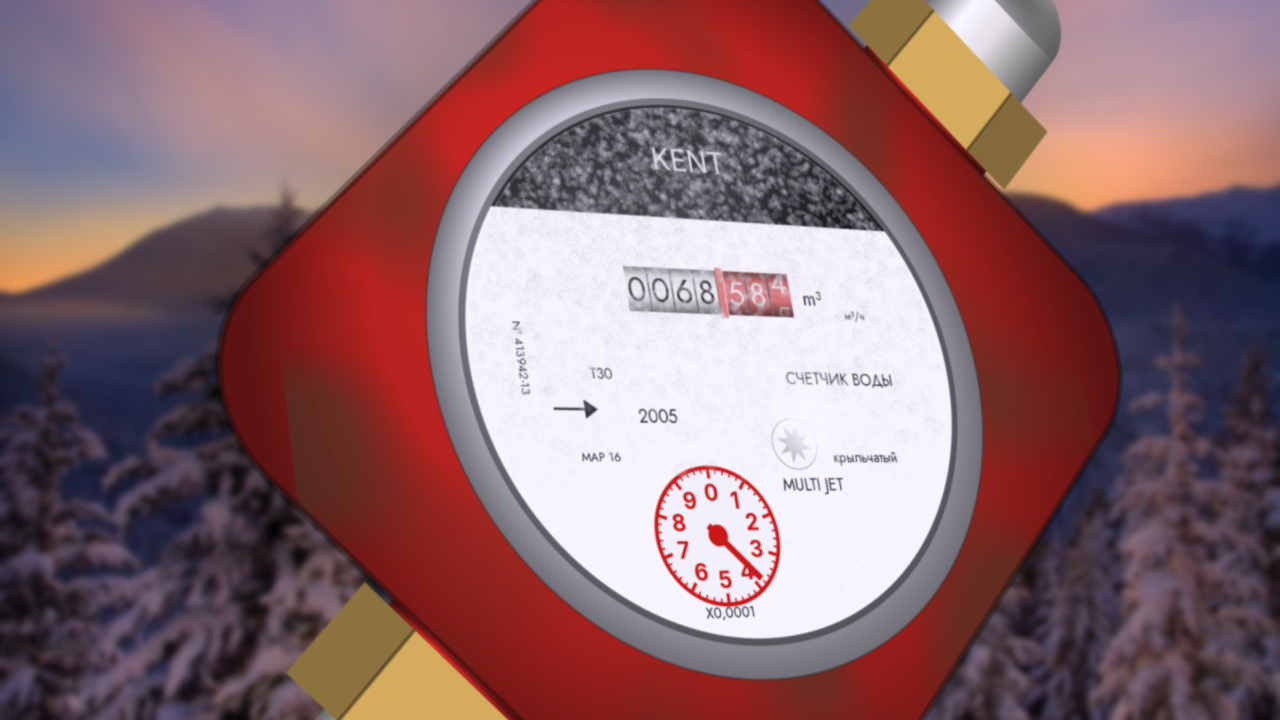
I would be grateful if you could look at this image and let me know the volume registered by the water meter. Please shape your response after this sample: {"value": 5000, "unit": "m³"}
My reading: {"value": 68.5843, "unit": "m³"}
